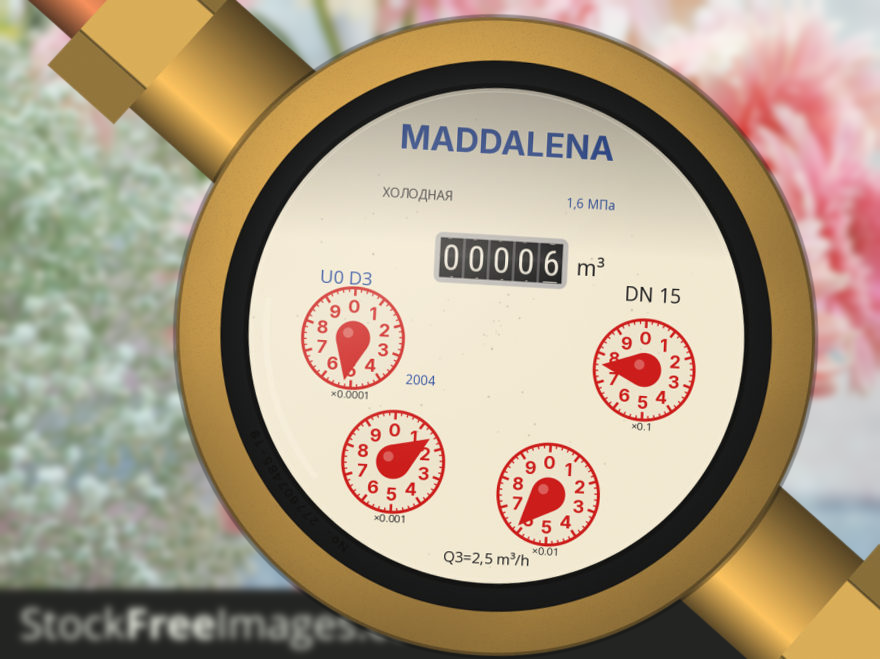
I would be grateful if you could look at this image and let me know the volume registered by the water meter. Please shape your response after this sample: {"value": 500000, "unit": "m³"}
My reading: {"value": 6.7615, "unit": "m³"}
